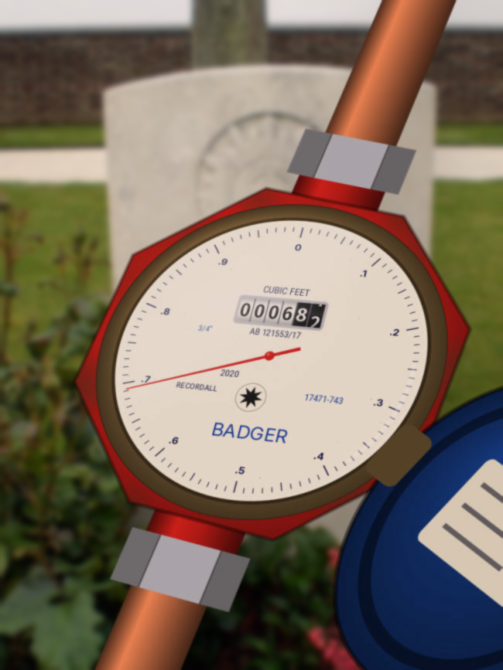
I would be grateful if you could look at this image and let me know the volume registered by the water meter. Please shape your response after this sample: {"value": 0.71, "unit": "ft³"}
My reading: {"value": 681.69, "unit": "ft³"}
